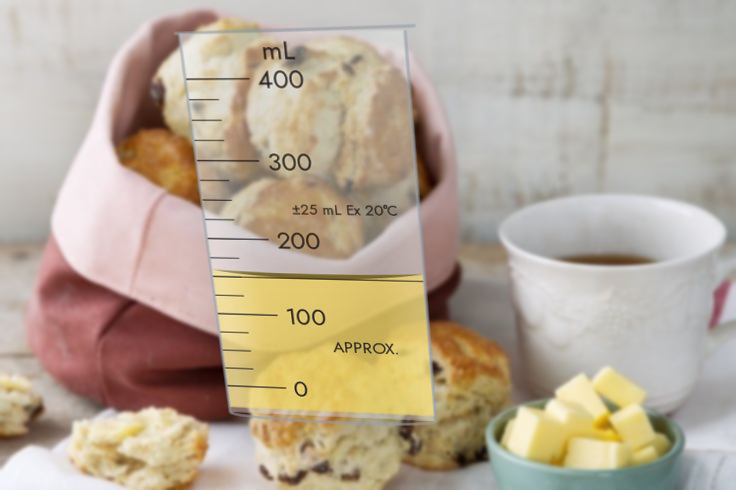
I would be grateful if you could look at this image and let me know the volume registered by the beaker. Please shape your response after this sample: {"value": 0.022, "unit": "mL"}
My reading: {"value": 150, "unit": "mL"}
